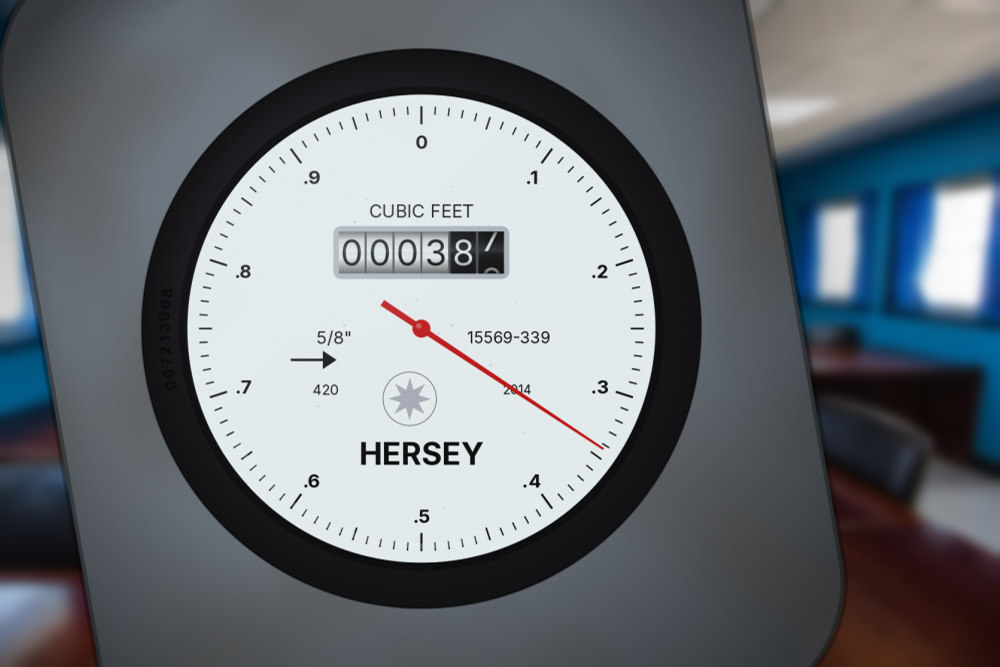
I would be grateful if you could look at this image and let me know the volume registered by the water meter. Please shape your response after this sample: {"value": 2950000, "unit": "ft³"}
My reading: {"value": 387.34, "unit": "ft³"}
